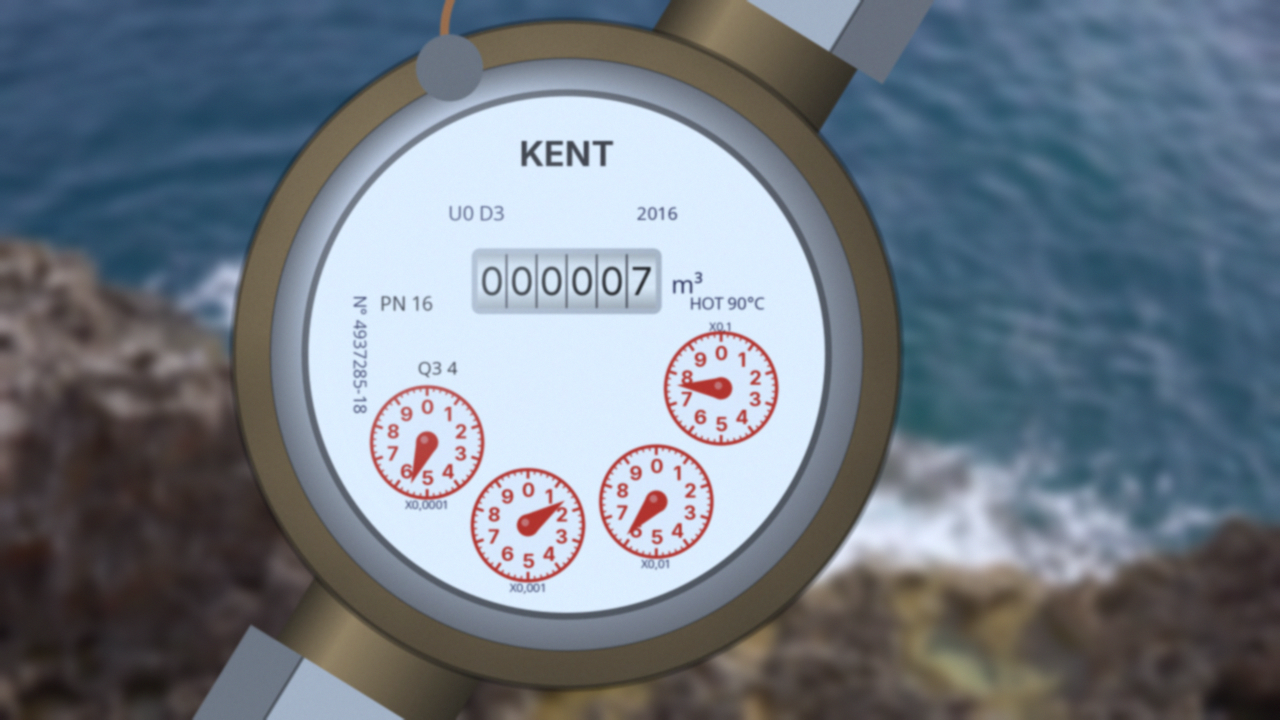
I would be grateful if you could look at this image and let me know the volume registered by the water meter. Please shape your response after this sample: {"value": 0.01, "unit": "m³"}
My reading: {"value": 7.7615, "unit": "m³"}
